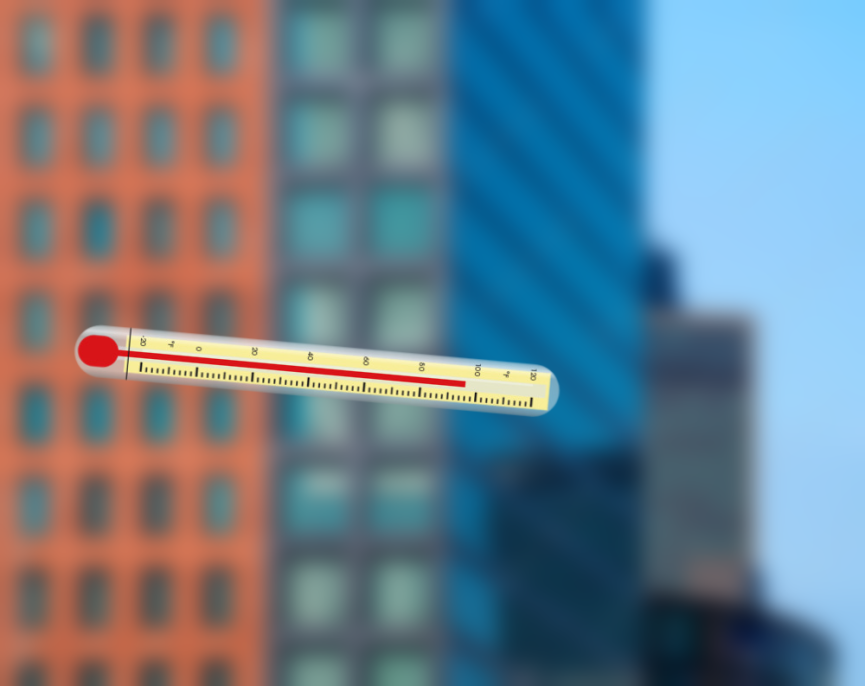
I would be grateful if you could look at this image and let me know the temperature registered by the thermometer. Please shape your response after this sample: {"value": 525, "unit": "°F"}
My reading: {"value": 96, "unit": "°F"}
